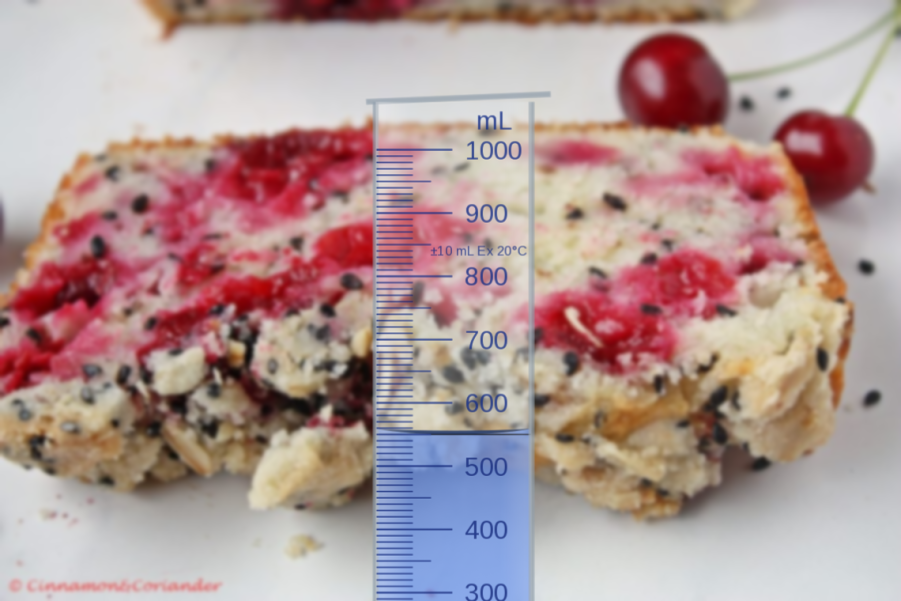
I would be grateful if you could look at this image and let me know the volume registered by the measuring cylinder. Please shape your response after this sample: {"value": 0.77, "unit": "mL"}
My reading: {"value": 550, "unit": "mL"}
